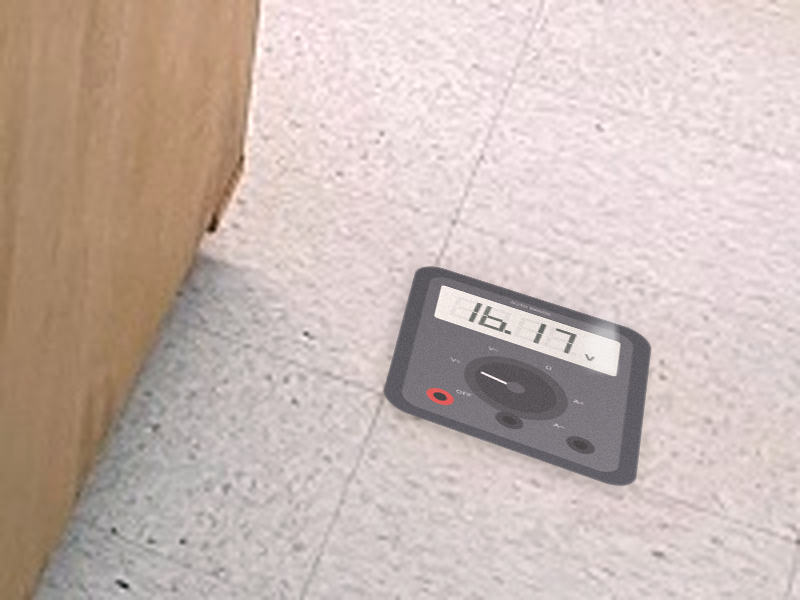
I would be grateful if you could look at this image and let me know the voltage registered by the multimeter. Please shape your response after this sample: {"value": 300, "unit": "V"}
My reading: {"value": 16.17, "unit": "V"}
